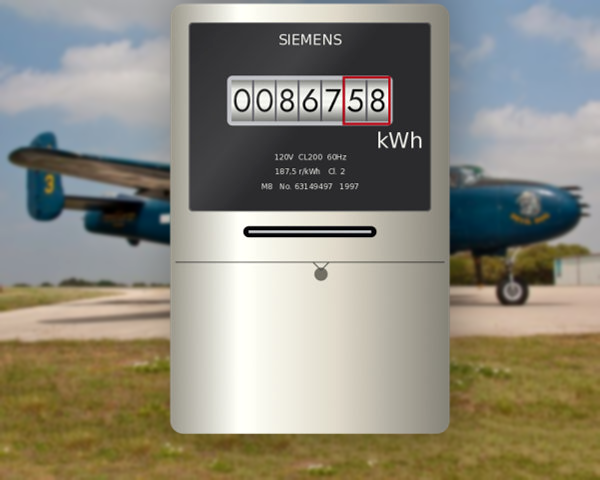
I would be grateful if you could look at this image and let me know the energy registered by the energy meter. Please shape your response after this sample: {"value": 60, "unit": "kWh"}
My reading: {"value": 867.58, "unit": "kWh"}
